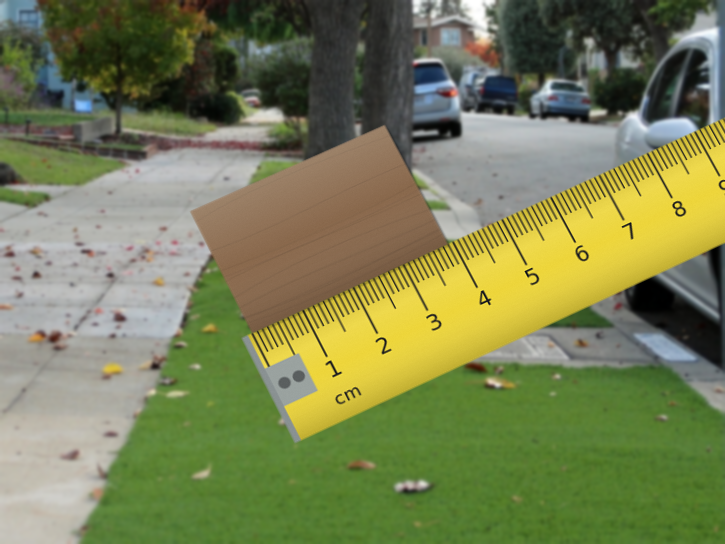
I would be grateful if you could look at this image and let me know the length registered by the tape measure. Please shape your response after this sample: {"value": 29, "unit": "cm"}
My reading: {"value": 3.9, "unit": "cm"}
